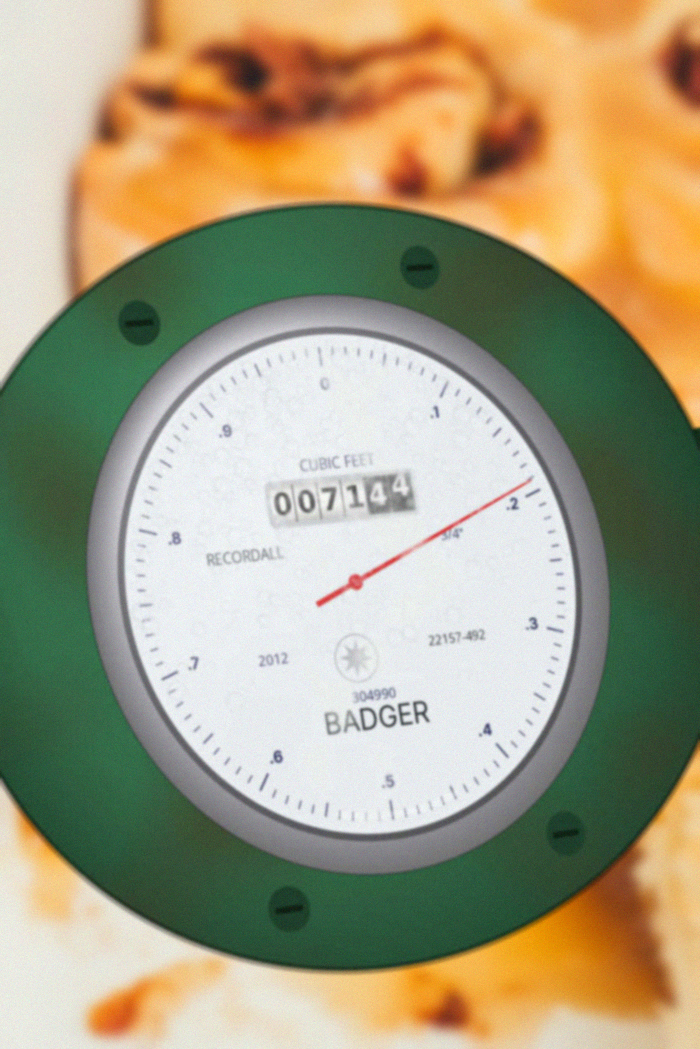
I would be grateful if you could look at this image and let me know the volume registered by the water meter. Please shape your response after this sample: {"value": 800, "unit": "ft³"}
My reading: {"value": 7144.19, "unit": "ft³"}
